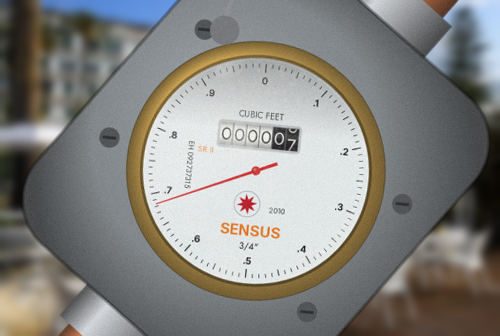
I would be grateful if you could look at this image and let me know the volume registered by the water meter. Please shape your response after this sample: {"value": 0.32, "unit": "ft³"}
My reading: {"value": 6.68, "unit": "ft³"}
